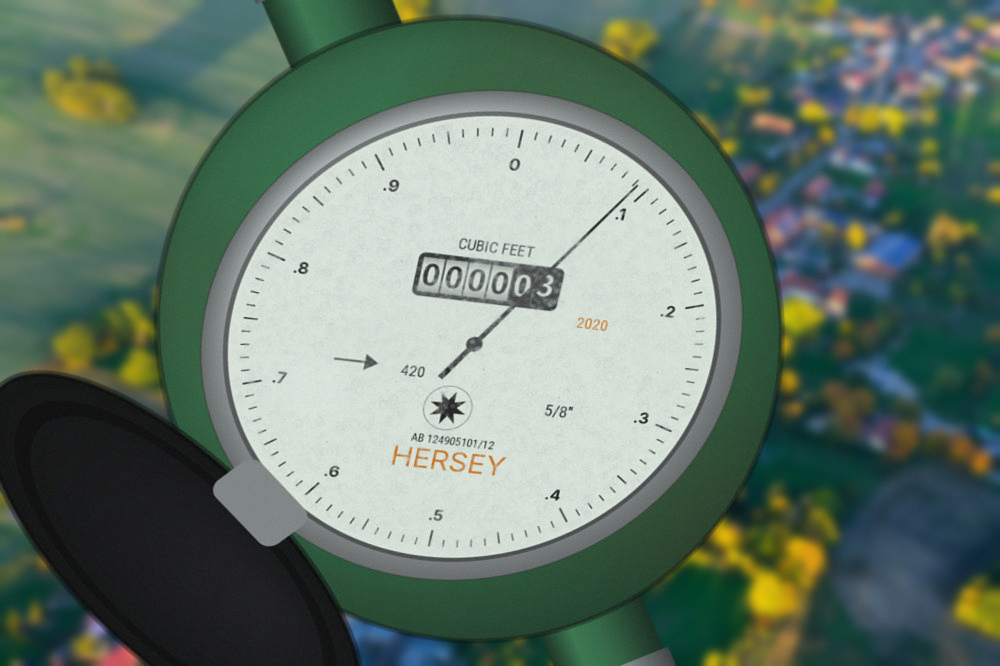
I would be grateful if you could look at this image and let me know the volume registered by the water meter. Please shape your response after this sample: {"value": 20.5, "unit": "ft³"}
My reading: {"value": 3.09, "unit": "ft³"}
